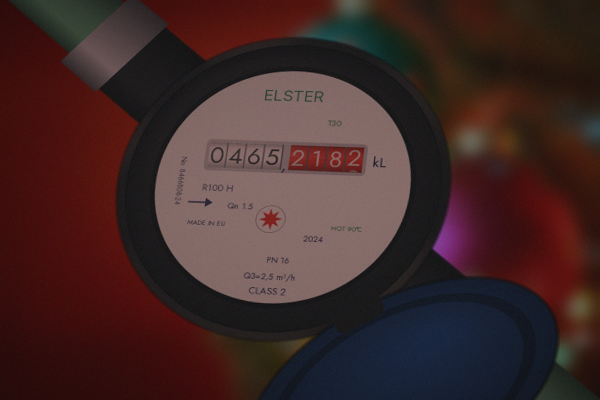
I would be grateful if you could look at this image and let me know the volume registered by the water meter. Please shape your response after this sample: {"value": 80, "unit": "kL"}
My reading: {"value": 465.2182, "unit": "kL"}
